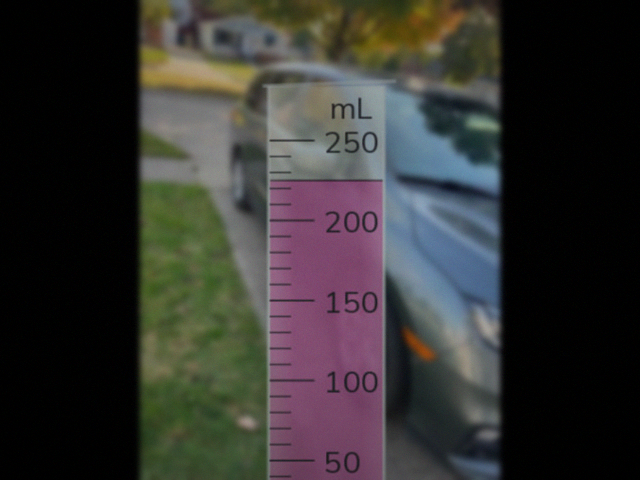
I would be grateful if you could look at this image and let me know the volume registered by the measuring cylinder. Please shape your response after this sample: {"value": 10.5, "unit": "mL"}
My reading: {"value": 225, "unit": "mL"}
